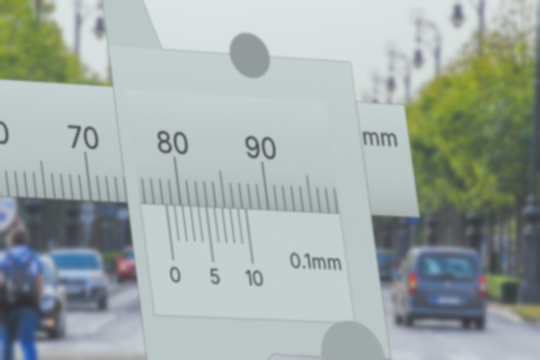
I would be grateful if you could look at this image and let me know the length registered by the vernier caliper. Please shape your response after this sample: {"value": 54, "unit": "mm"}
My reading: {"value": 78.4, "unit": "mm"}
